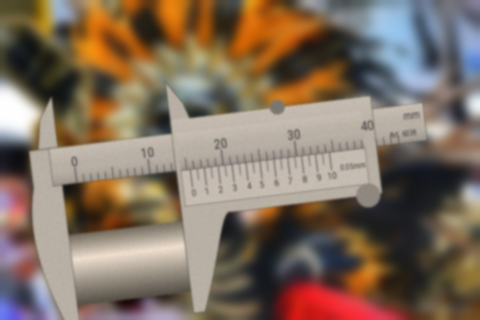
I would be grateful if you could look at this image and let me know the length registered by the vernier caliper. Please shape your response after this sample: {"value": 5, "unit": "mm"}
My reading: {"value": 15.5, "unit": "mm"}
